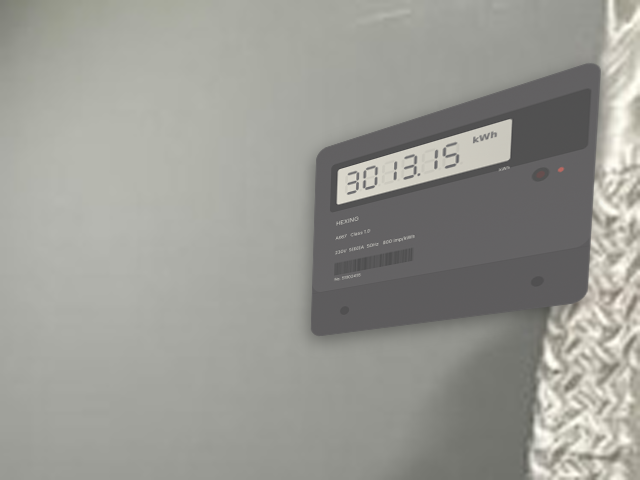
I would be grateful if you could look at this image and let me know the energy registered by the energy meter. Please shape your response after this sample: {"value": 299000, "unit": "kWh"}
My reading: {"value": 3013.15, "unit": "kWh"}
